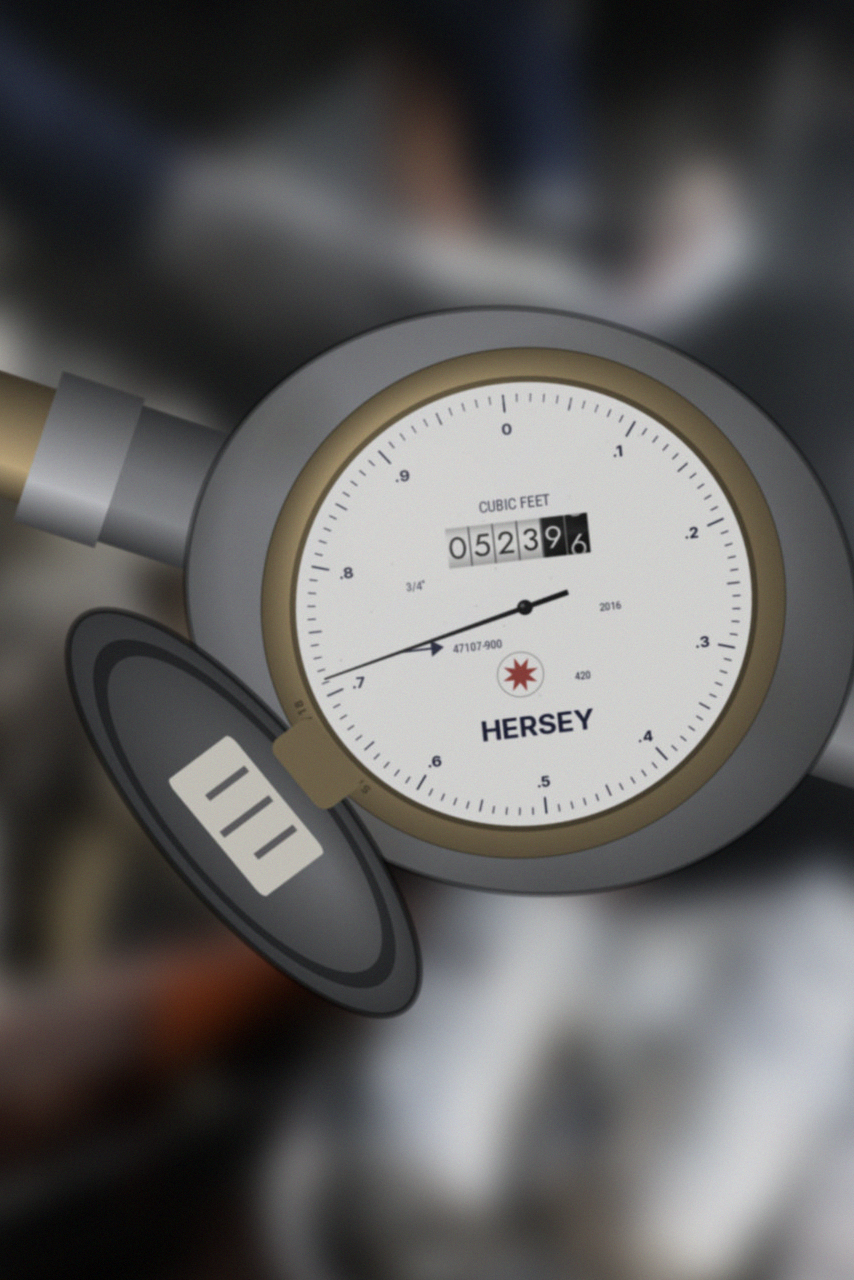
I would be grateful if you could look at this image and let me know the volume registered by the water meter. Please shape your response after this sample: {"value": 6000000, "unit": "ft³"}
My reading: {"value": 52395.71, "unit": "ft³"}
